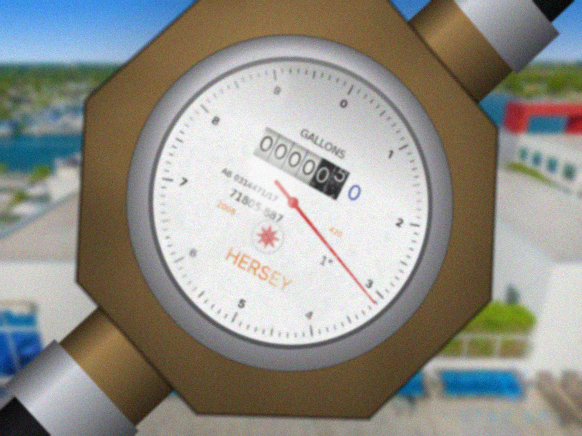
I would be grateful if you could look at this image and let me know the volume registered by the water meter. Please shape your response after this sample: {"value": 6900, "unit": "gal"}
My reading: {"value": 53.1, "unit": "gal"}
